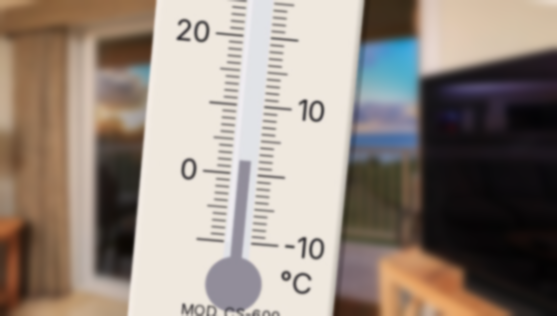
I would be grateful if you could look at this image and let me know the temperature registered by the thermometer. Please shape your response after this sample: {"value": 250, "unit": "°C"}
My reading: {"value": 2, "unit": "°C"}
